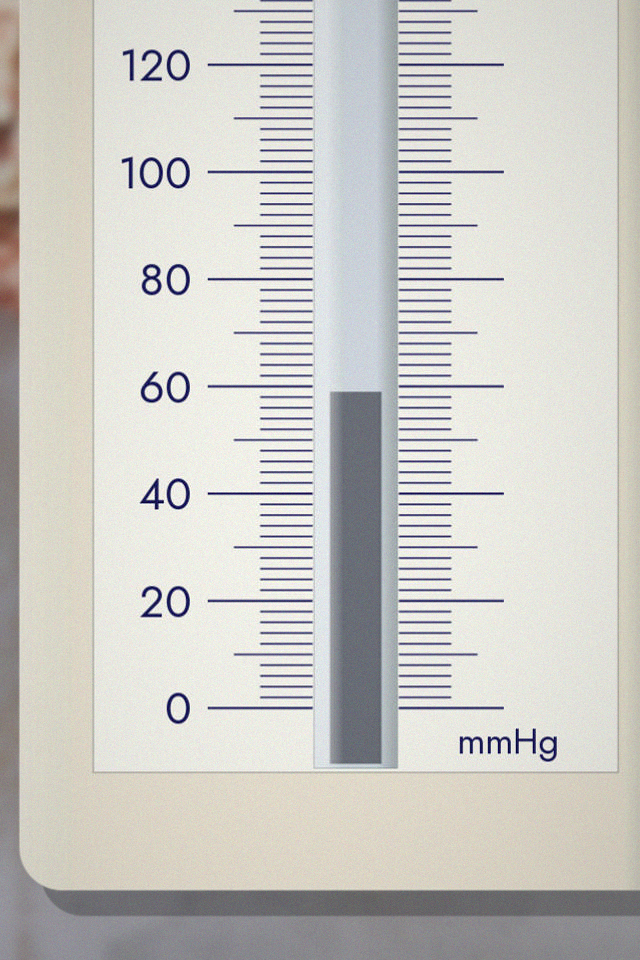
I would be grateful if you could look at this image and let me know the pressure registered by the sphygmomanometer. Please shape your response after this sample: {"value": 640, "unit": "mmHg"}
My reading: {"value": 59, "unit": "mmHg"}
